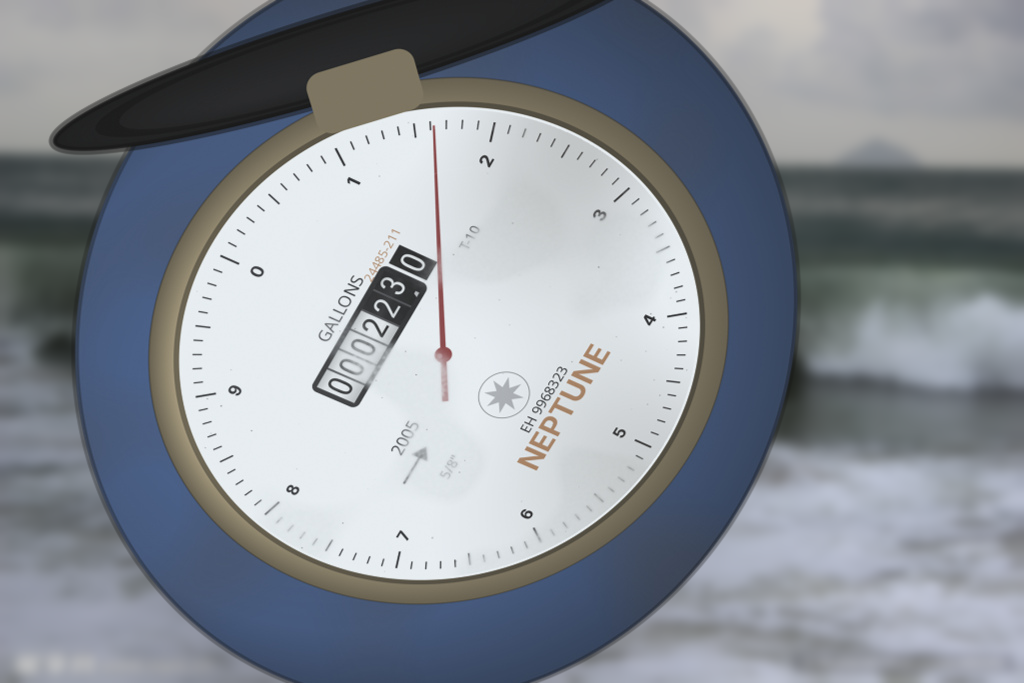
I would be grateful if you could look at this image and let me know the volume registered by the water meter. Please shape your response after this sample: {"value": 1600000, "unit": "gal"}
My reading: {"value": 2231.6, "unit": "gal"}
